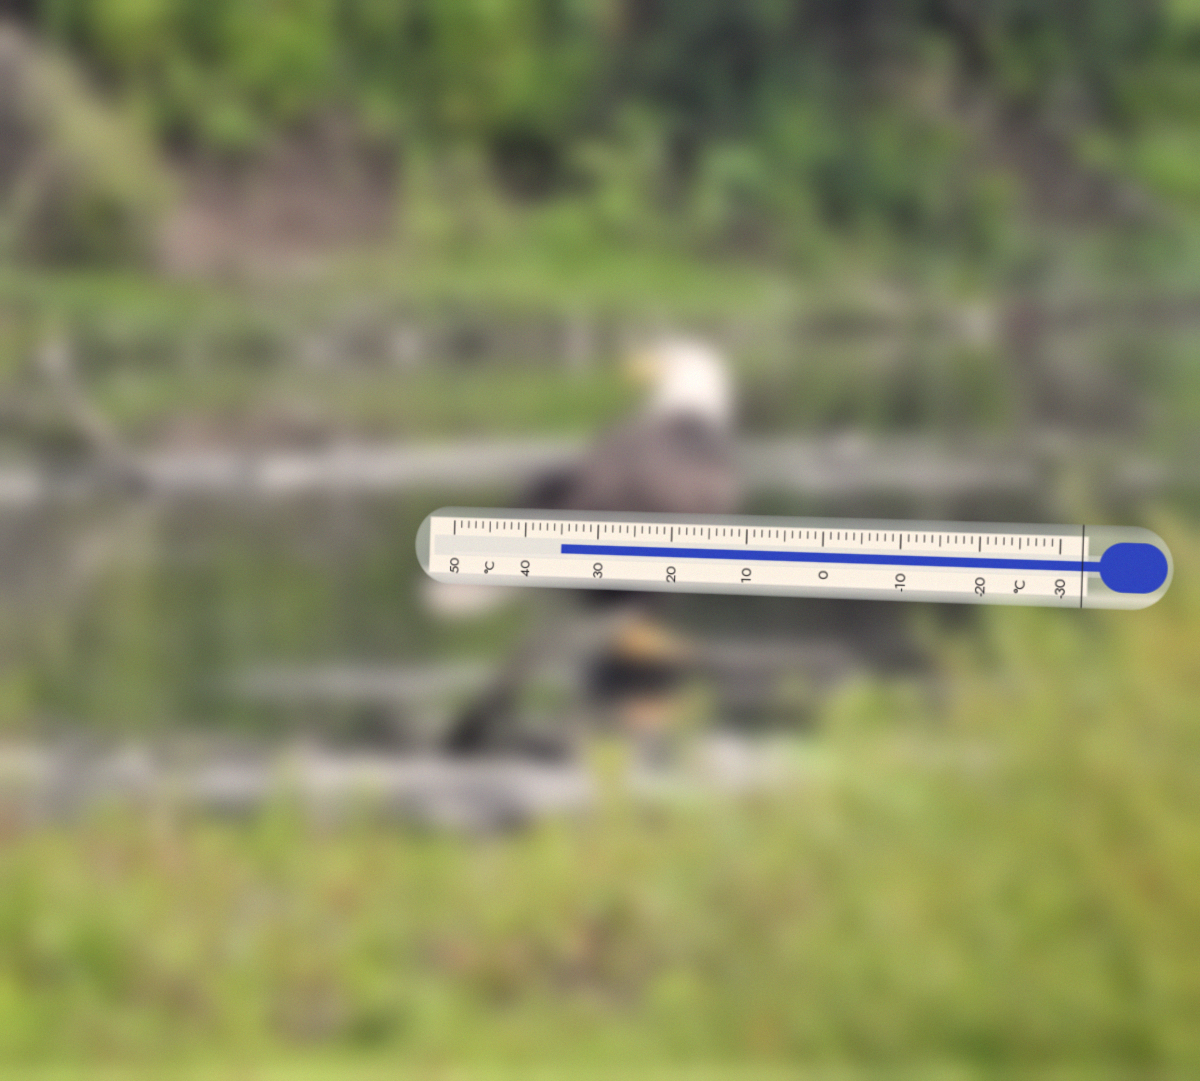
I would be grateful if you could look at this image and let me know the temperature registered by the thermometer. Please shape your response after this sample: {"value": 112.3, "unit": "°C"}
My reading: {"value": 35, "unit": "°C"}
